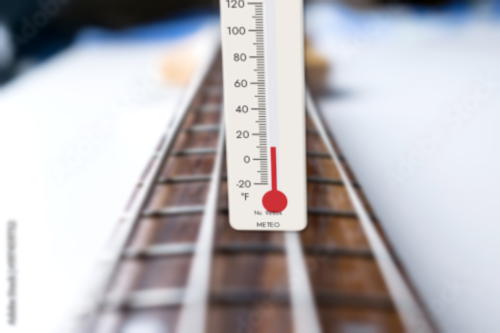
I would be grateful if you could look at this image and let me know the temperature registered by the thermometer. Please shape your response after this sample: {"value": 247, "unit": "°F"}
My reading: {"value": 10, "unit": "°F"}
